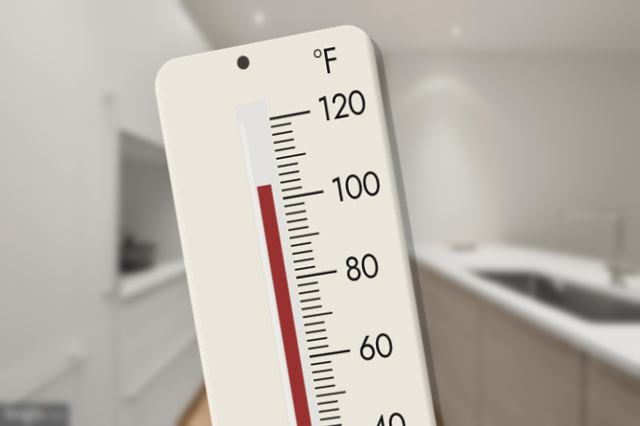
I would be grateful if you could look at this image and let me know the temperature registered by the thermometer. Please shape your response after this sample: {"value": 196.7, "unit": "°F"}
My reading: {"value": 104, "unit": "°F"}
